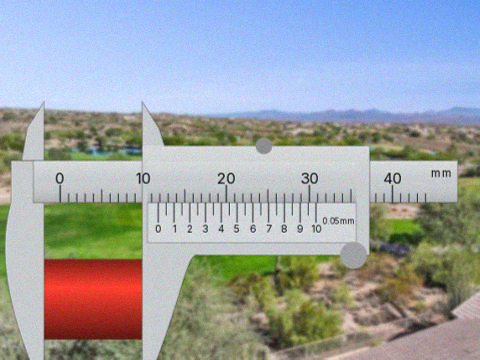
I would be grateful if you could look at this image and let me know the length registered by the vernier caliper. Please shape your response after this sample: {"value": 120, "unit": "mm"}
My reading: {"value": 11.8, "unit": "mm"}
